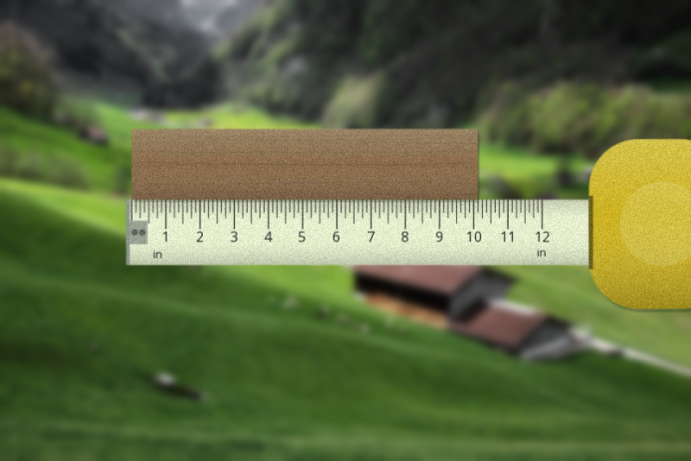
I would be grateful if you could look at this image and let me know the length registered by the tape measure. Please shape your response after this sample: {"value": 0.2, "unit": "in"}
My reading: {"value": 10.125, "unit": "in"}
